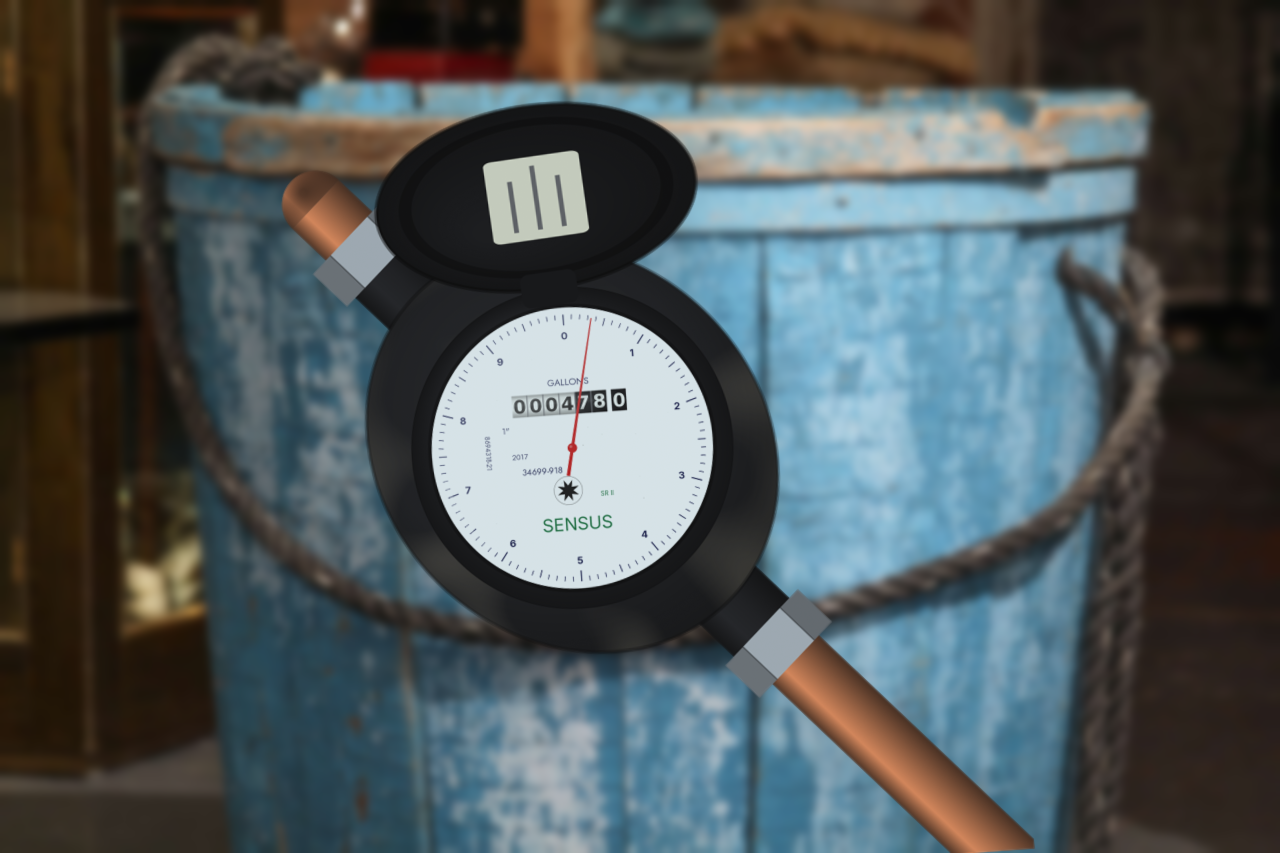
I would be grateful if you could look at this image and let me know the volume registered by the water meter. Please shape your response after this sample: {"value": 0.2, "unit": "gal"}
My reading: {"value": 4780.3, "unit": "gal"}
